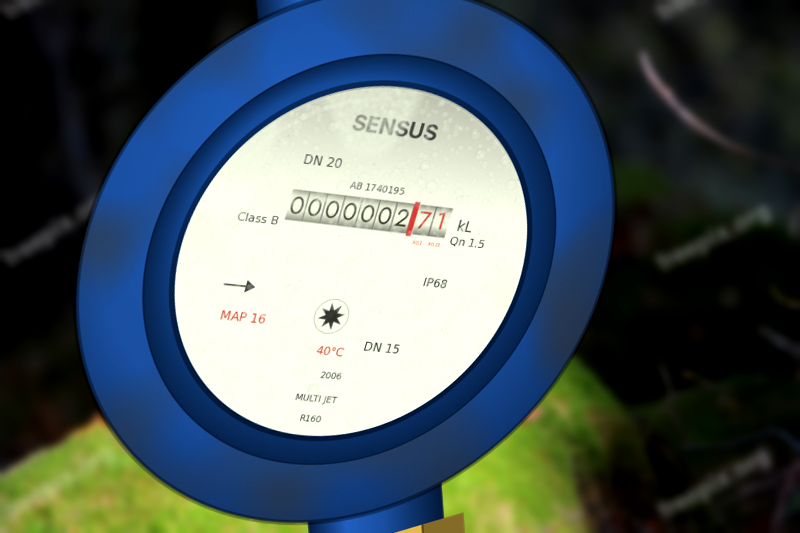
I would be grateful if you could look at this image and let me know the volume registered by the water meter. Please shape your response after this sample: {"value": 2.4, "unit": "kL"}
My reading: {"value": 2.71, "unit": "kL"}
